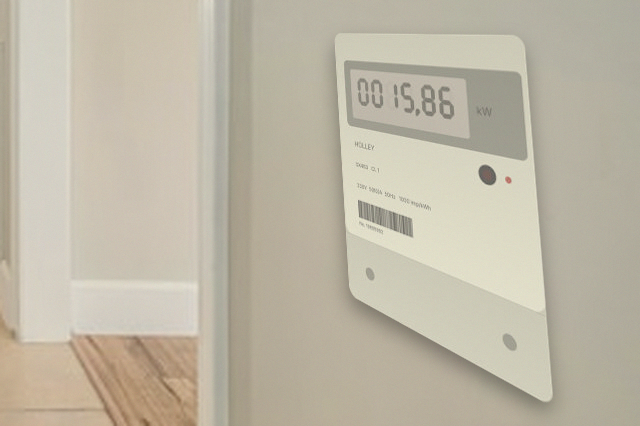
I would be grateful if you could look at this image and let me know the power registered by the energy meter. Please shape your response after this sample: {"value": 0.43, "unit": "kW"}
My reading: {"value": 15.86, "unit": "kW"}
